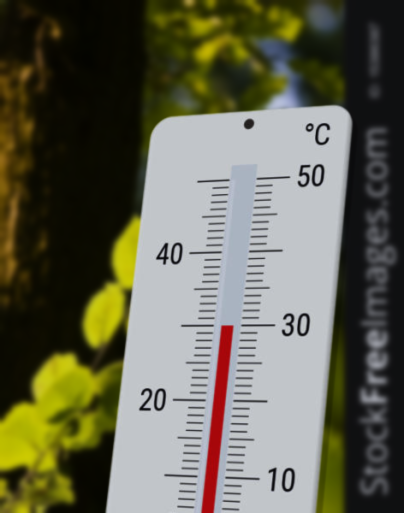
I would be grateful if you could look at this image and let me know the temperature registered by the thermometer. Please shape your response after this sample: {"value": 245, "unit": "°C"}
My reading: {"value": 30, "unit": "°C"}
